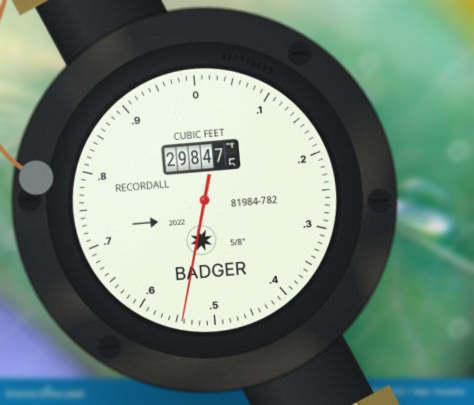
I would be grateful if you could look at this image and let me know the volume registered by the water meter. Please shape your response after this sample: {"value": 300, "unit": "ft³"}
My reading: {"value": 298474.54, "unit": "ft³"}
